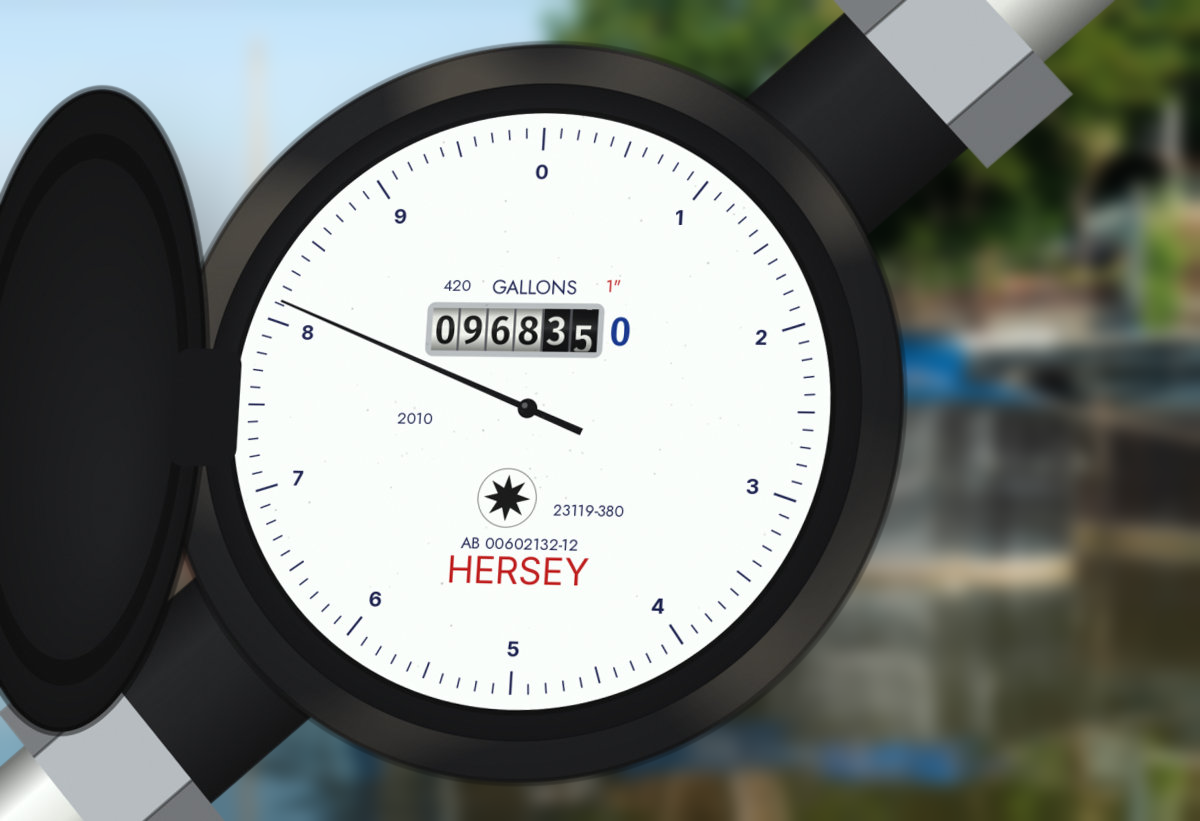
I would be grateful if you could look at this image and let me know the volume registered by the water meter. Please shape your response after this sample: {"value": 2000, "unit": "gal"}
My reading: {"value": 968348.1, "unit": "gal"}
